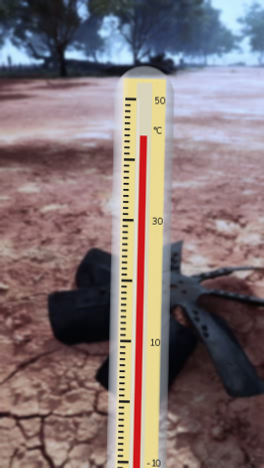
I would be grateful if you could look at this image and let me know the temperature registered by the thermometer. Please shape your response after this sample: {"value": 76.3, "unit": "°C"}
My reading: {"value": 44, "unit": "°C"}
